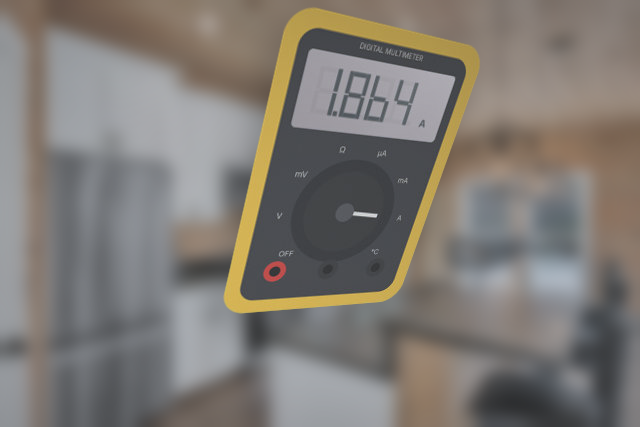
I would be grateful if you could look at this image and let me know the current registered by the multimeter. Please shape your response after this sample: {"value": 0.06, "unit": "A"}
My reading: {"value": 1.864, "unit": "A"}
